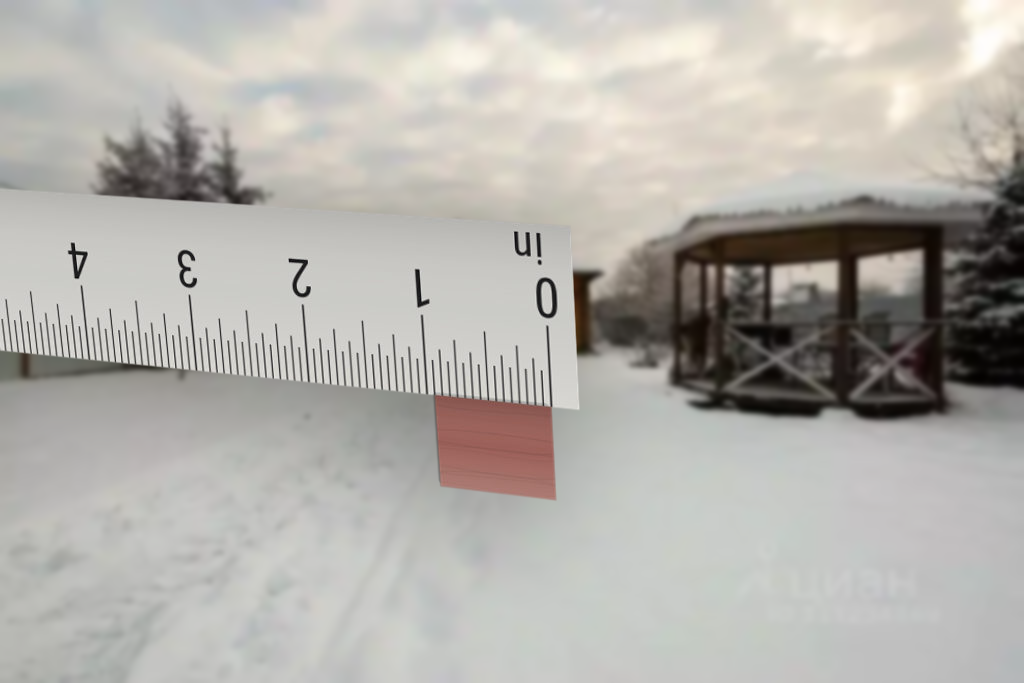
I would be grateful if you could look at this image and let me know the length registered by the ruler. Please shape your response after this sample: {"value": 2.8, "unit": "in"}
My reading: {"value": 0.9375, "unit": "in"}
